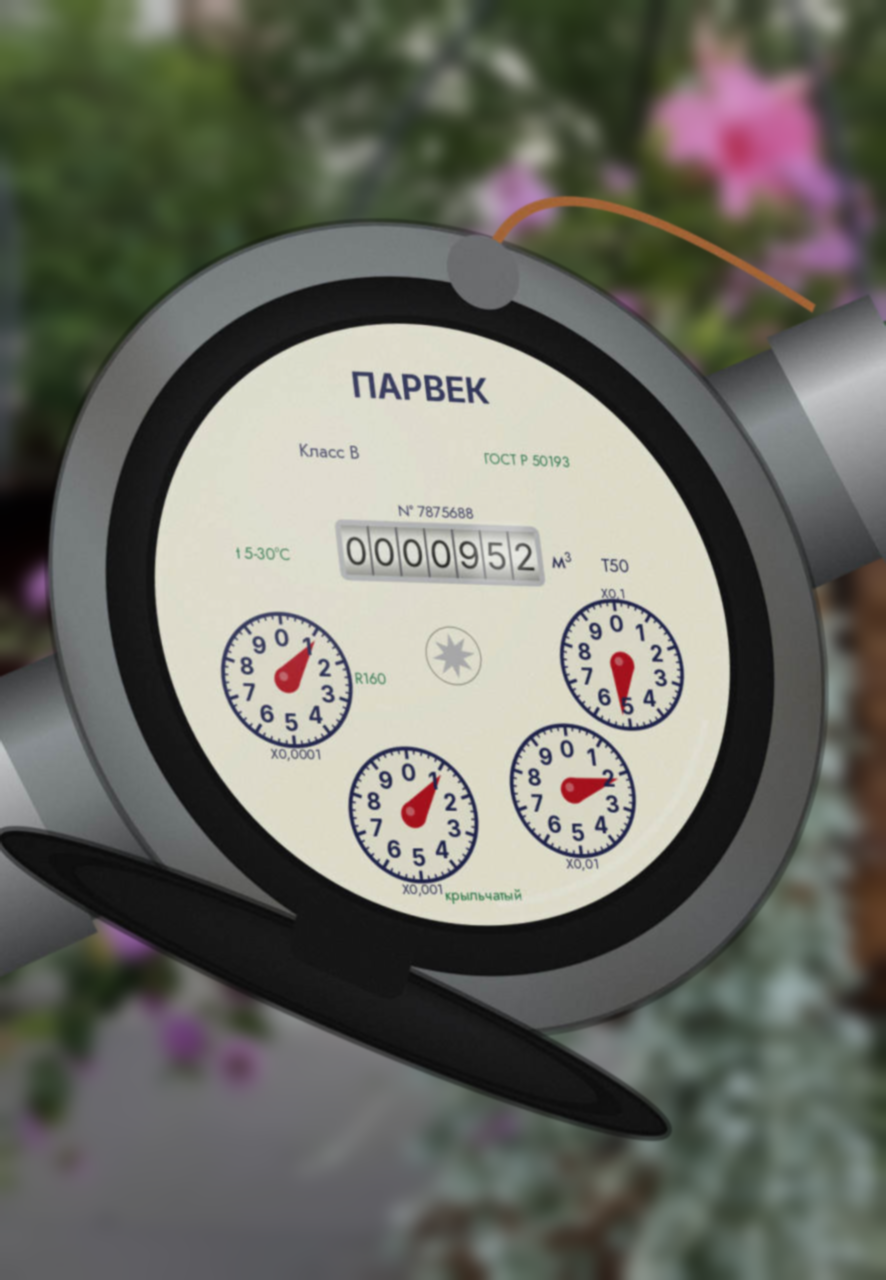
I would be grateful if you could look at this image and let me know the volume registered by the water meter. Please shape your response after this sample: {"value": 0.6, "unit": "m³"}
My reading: {"value": 952.5211, "unit": "m³"}
